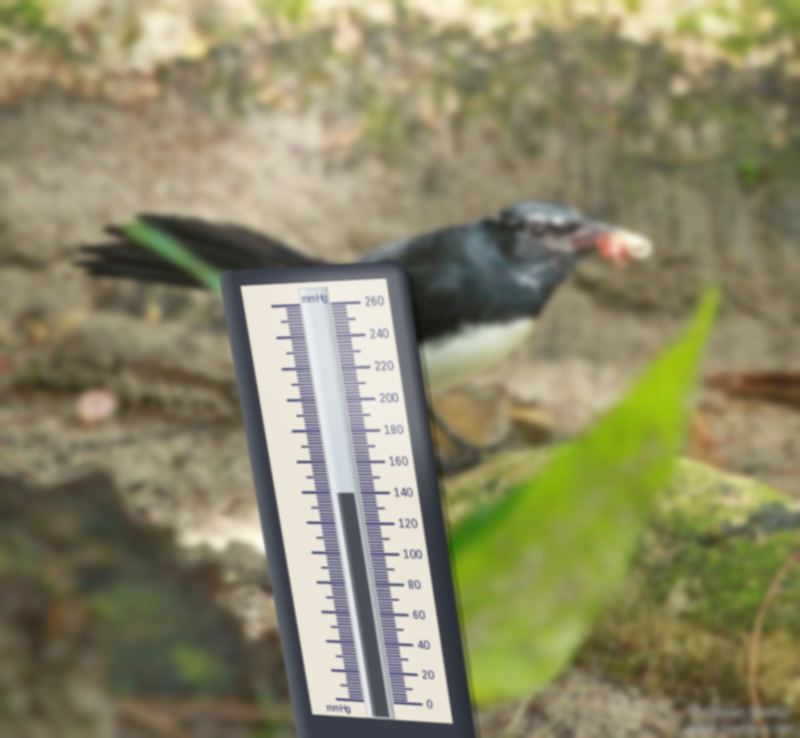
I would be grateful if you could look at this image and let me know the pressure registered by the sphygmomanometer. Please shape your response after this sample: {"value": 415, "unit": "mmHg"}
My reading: {"value": 140, "unit": "mmHg"}
